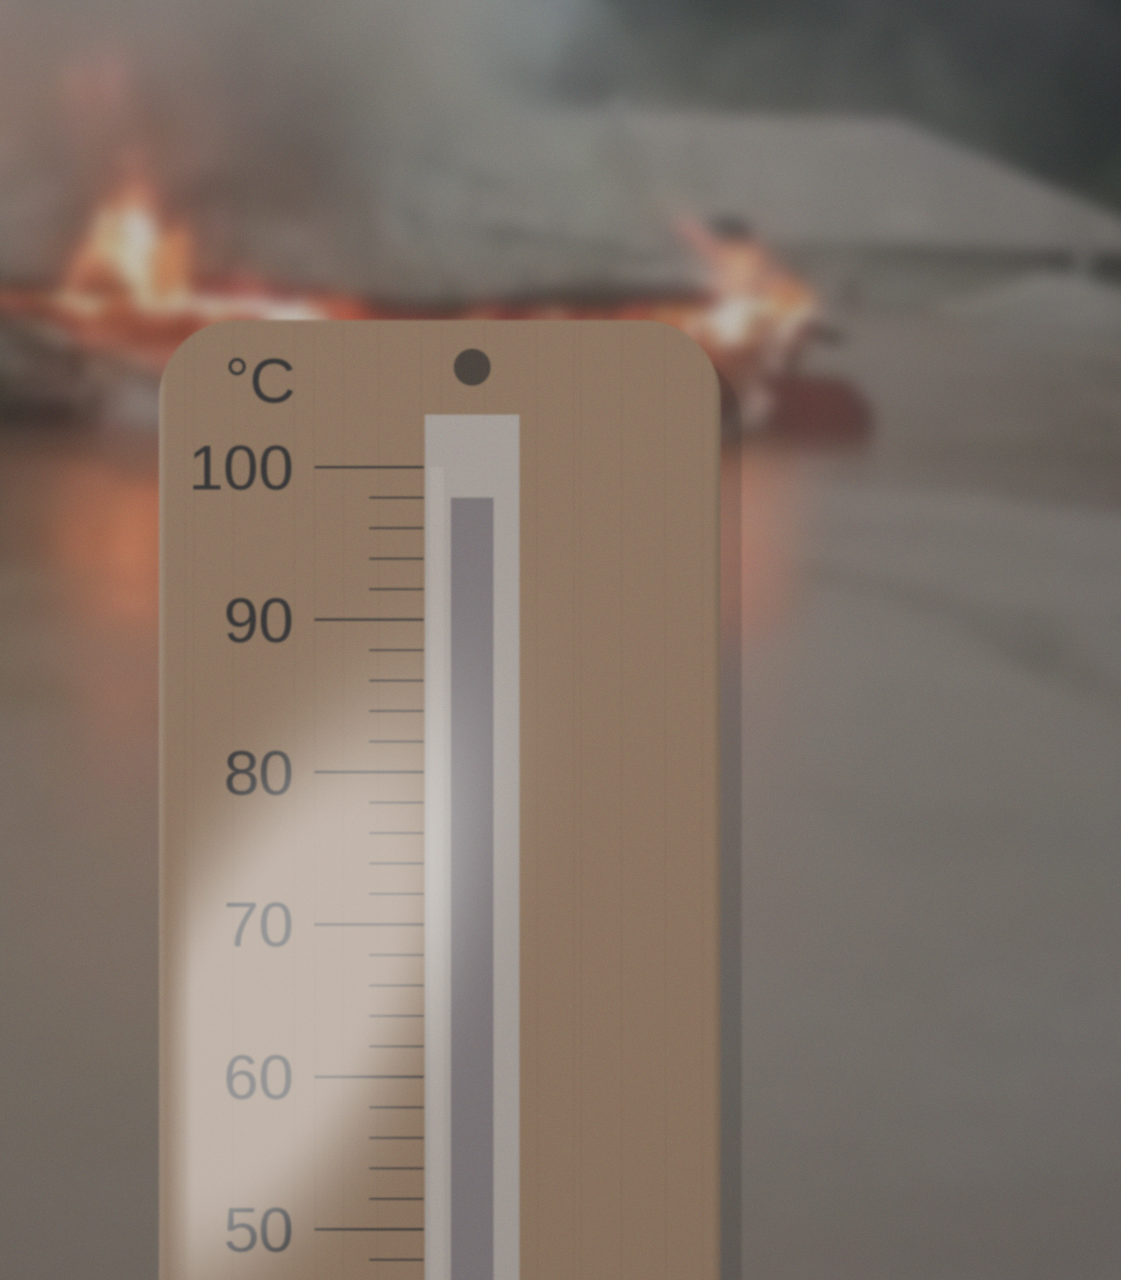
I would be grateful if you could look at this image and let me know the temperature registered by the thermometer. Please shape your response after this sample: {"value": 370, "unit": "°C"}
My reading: {"value": 98, "unit": "°C"}
